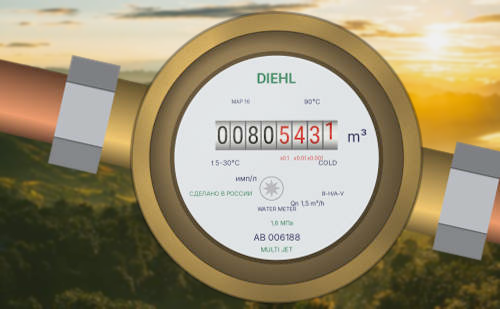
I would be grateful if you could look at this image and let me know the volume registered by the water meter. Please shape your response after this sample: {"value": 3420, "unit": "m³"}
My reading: {"value": 80.5431, "unit": "m³"}
